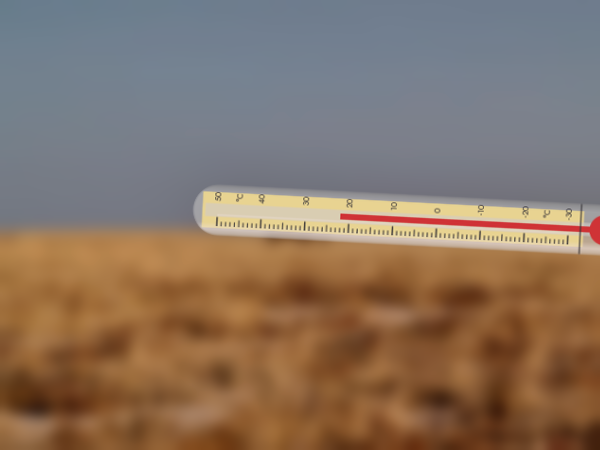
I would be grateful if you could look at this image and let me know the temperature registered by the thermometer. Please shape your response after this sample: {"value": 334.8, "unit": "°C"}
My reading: {"value": 22, "unit": "°C"}
